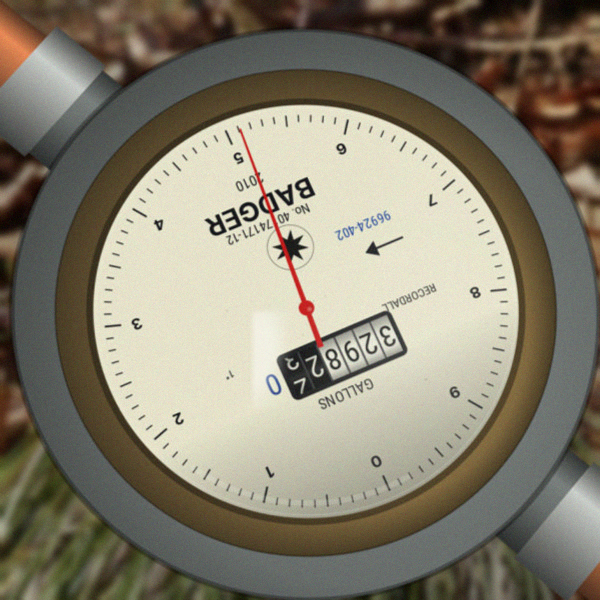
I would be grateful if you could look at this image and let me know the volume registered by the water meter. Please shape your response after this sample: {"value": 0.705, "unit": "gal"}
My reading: {"value": 3298225.1, "unit": "gal"}
